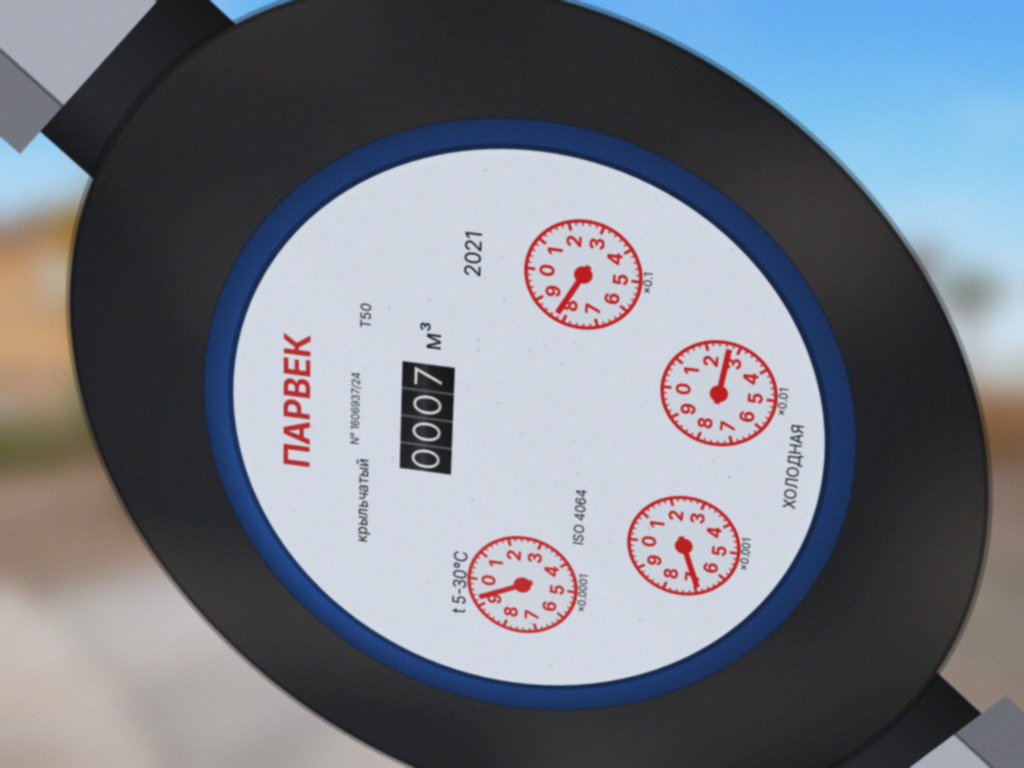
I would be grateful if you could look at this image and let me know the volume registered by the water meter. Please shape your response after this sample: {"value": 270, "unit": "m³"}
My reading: {"value": 7.8269, "unit": "m³"}
